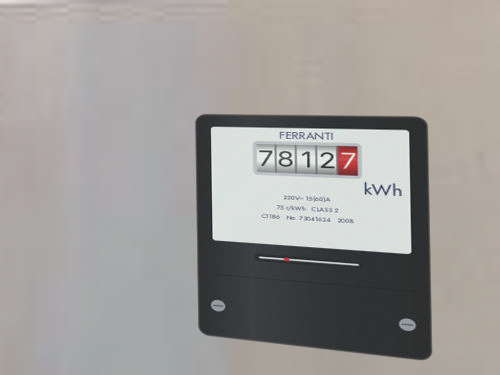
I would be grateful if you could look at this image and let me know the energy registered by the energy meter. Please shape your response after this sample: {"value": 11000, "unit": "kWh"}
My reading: {"value": 7812.7, "unit": "kWh"}
